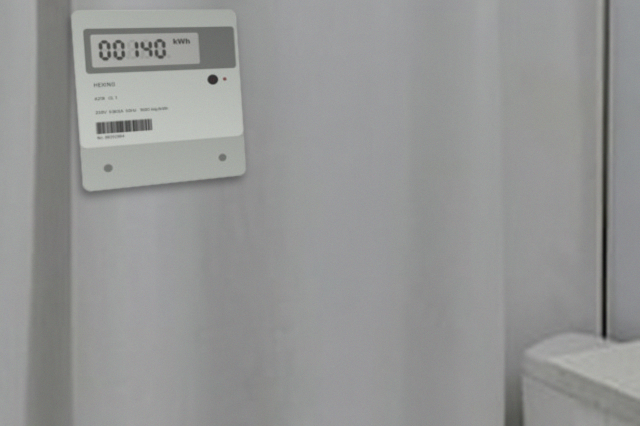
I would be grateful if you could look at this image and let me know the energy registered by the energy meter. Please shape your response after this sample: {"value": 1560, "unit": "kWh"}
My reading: {"value": 140, "unit": "kWh"}
